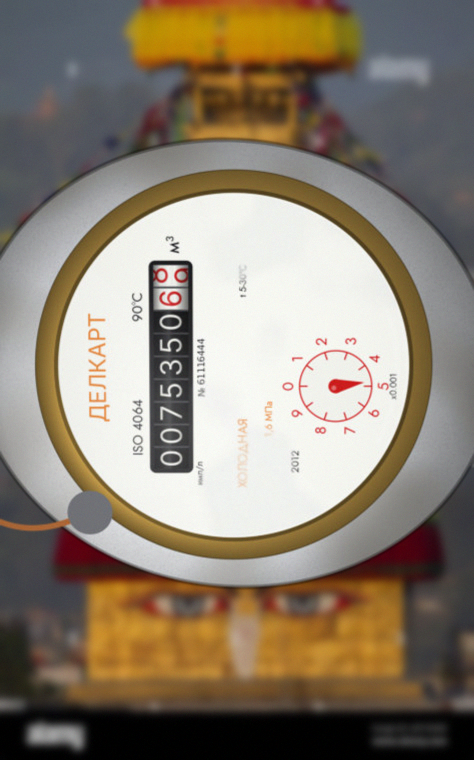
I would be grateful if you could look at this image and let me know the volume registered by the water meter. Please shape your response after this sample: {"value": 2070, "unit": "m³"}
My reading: {"value": 75350.684, "unit": "m³"}
